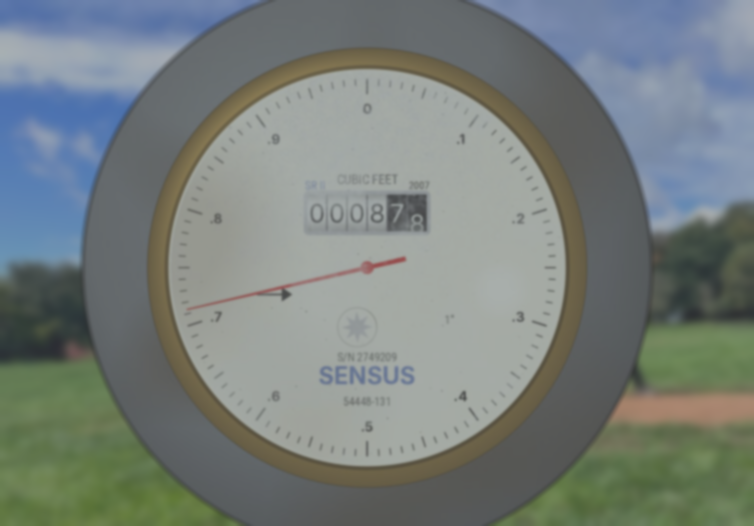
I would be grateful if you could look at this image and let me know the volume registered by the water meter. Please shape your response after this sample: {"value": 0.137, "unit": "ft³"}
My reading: {"value": 877.71, "unit": "ft³"}
